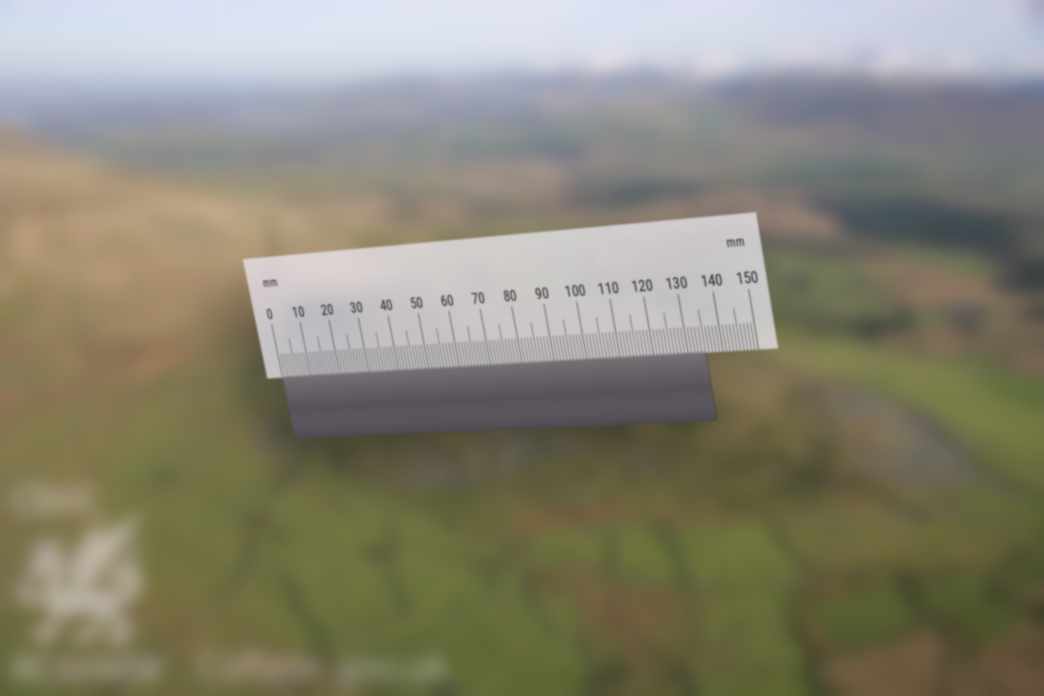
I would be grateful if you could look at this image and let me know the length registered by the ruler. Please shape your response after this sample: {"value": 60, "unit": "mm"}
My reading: {"value": 135, "unit": "mm"}
